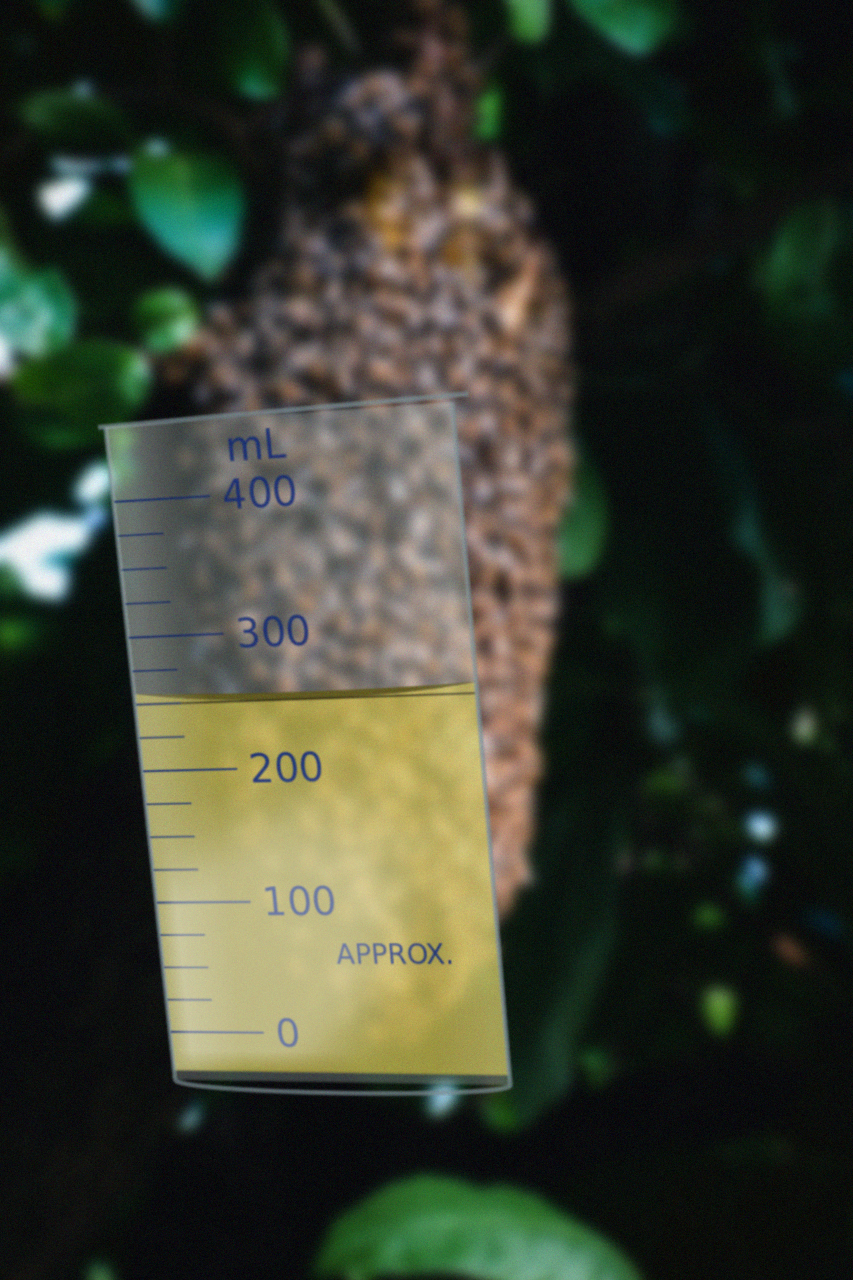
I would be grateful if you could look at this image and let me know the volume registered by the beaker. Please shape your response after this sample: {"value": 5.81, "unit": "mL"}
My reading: {"value": 250, "unit": "mL"}
